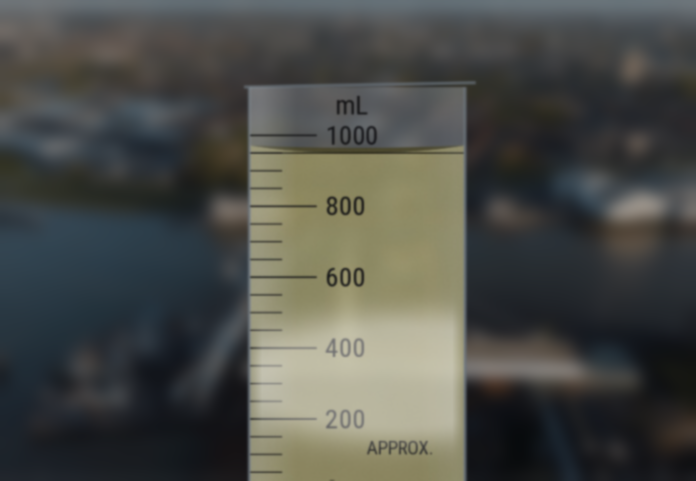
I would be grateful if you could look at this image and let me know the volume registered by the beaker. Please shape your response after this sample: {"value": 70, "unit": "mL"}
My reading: {"value": 950, "unit": "mL"}
